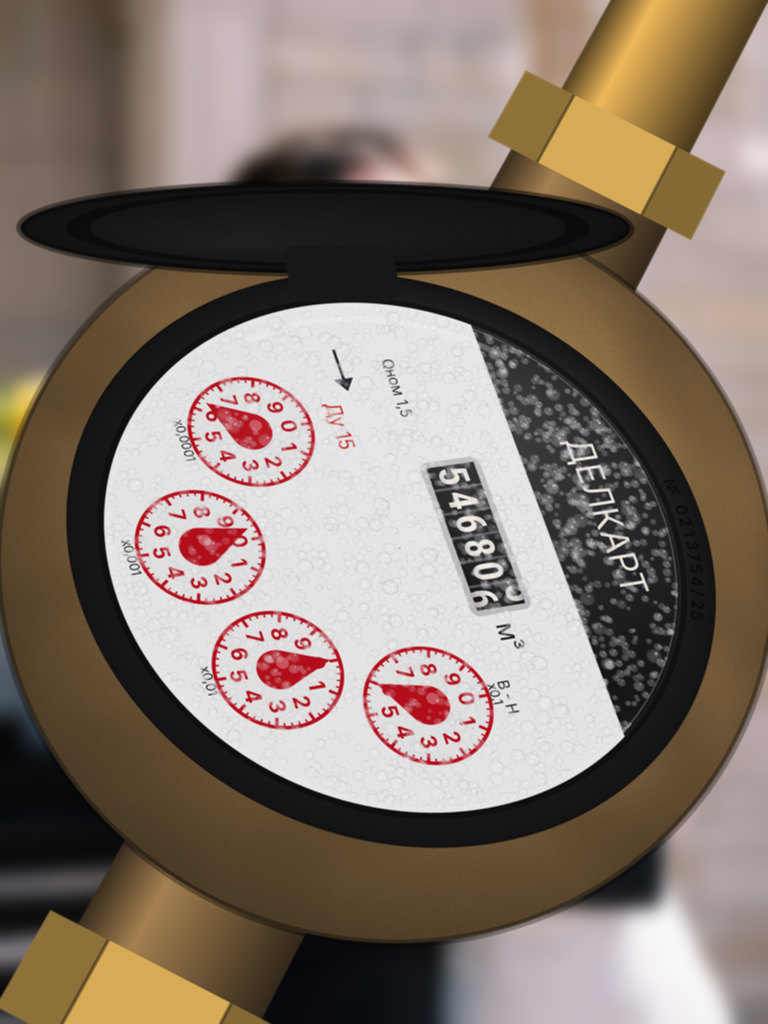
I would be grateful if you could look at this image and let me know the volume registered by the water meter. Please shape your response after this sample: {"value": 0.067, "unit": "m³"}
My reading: {"value": 546805.5996, "unit": "m³"}
